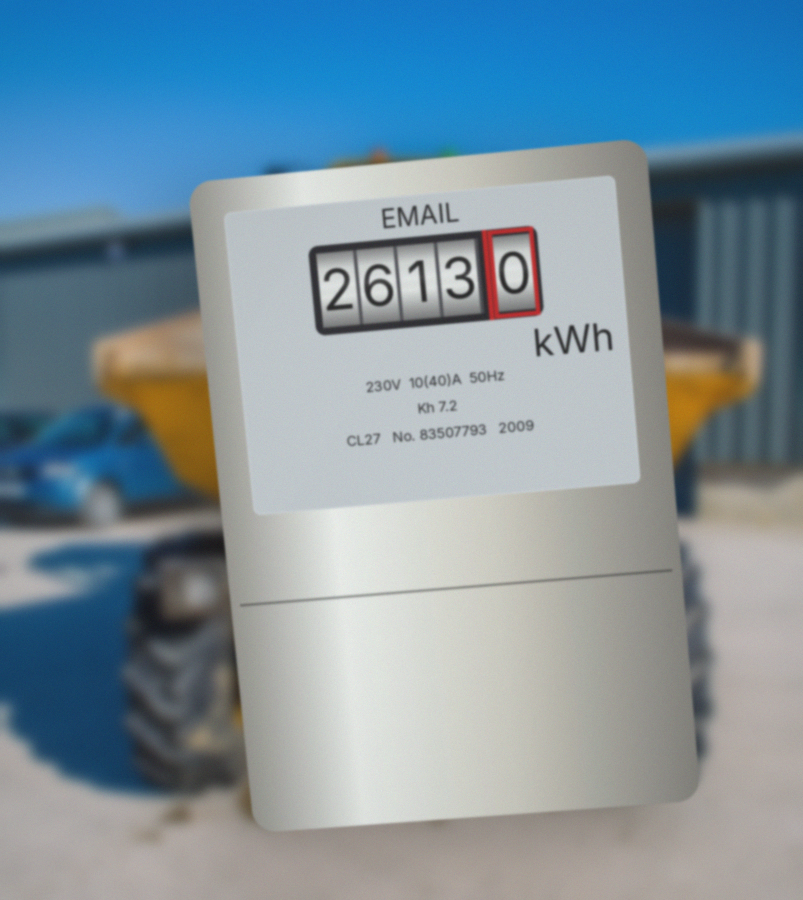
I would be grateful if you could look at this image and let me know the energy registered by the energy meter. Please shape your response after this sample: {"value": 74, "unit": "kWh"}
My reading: {"value": 2613.0, "unit": "kWh"}
